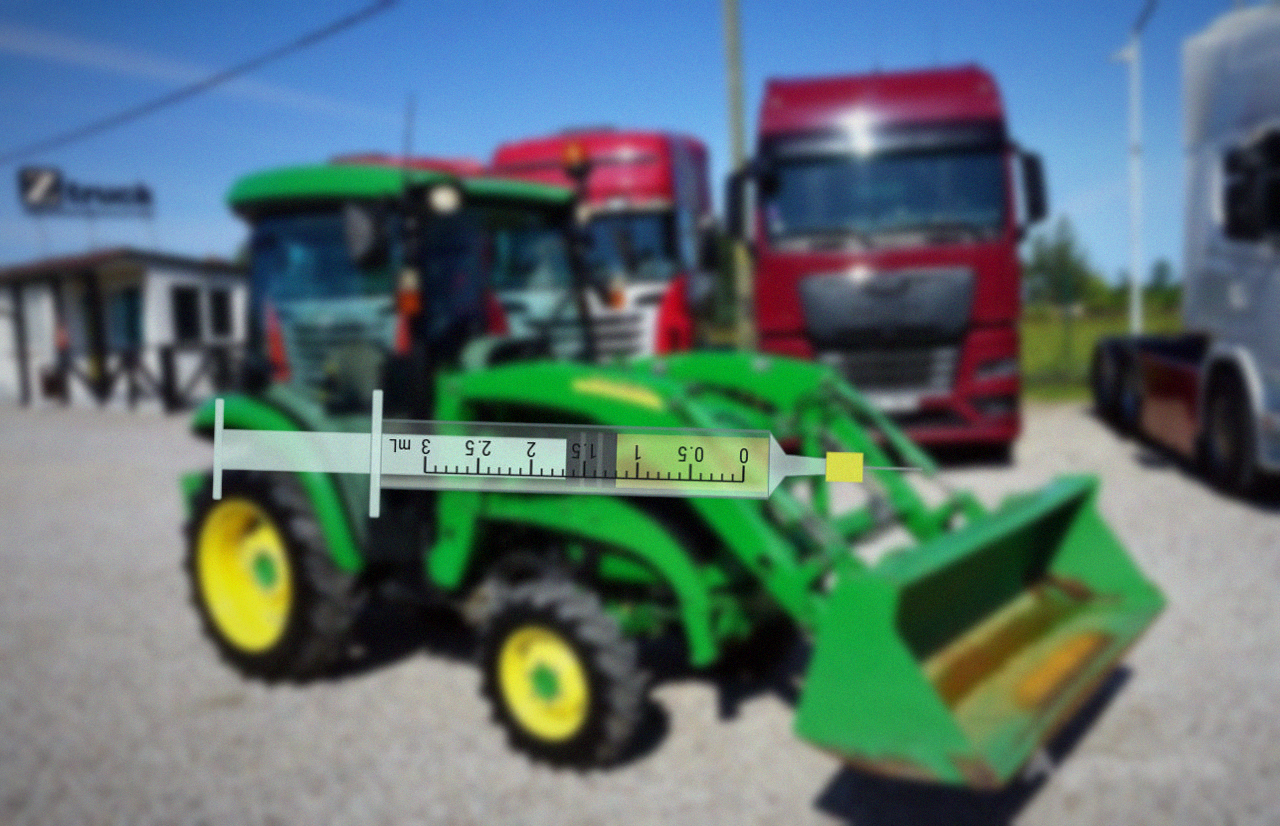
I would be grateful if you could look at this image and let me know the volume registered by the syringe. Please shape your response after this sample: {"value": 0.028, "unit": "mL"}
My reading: {"value": 1.2, "unit": "mL"}
